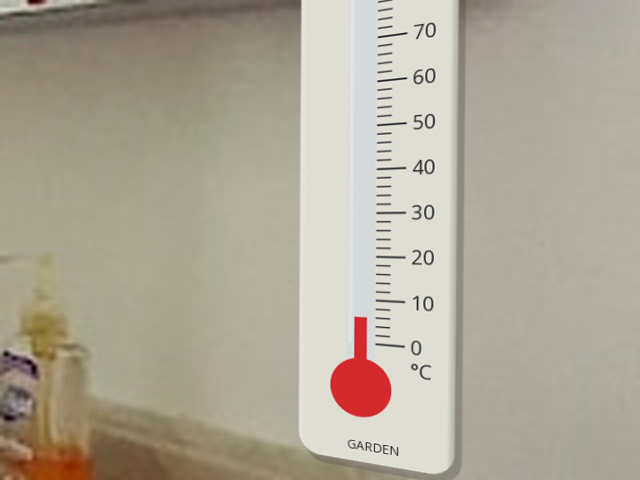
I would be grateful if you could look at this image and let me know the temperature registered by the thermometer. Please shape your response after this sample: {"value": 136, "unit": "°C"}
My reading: {"value": 6, "unit": "°C"}
